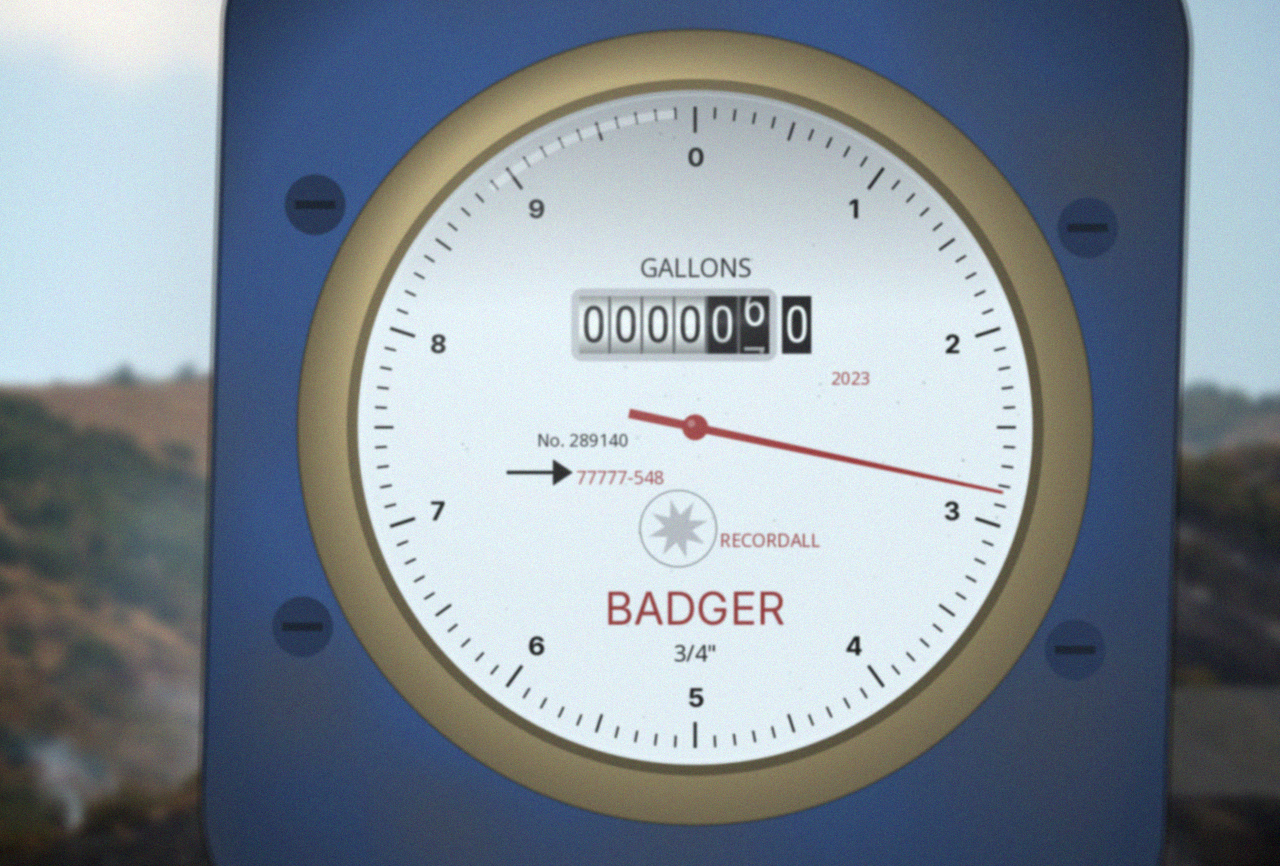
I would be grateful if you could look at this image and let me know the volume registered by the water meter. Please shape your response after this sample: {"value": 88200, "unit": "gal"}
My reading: {"value": 62.8, "unit": "gal"}
